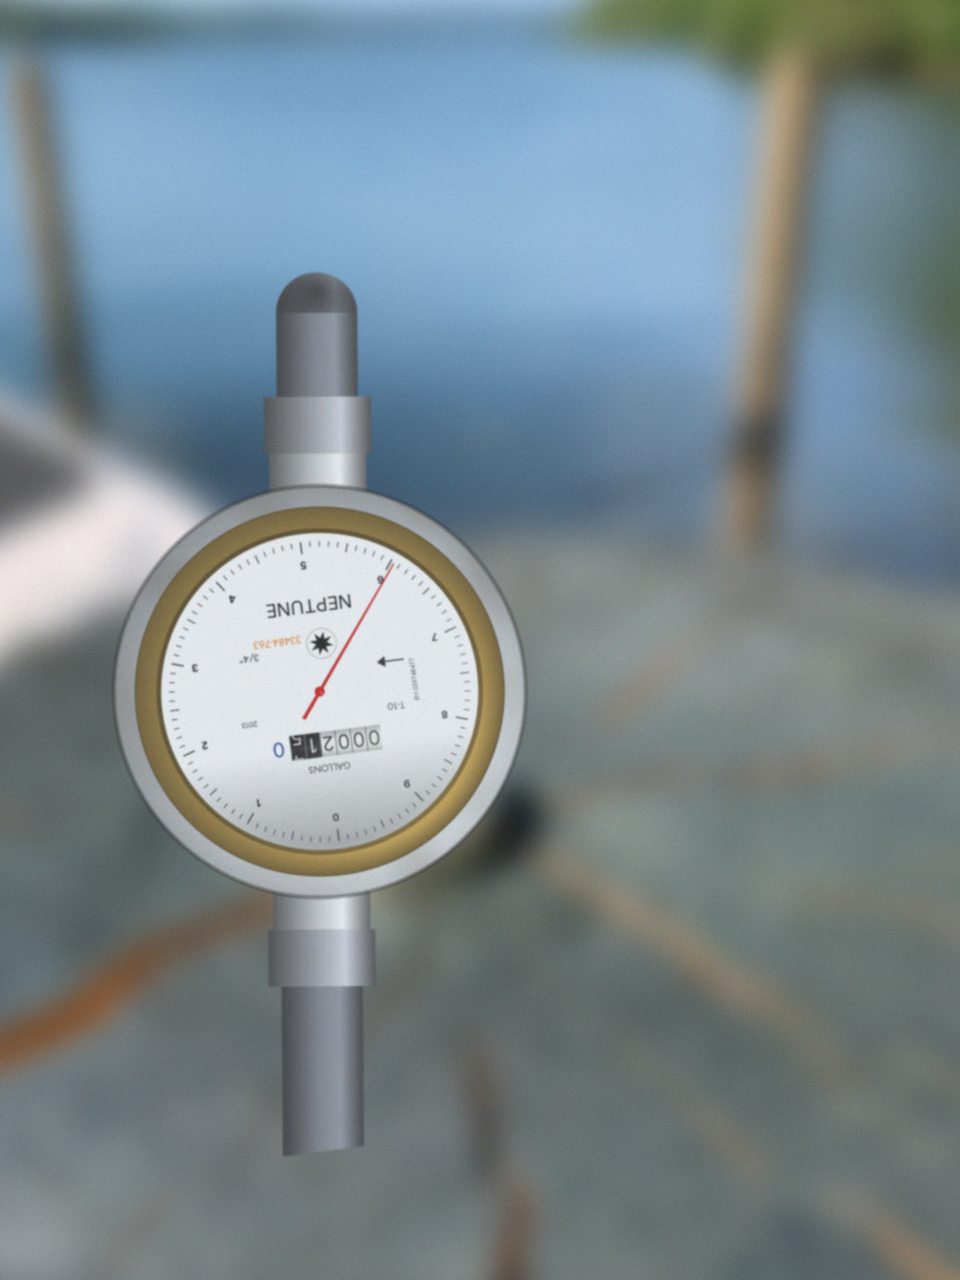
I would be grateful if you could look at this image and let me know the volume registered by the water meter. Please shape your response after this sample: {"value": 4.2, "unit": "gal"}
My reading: {"value": 2146.0, "unit": "gal"}
